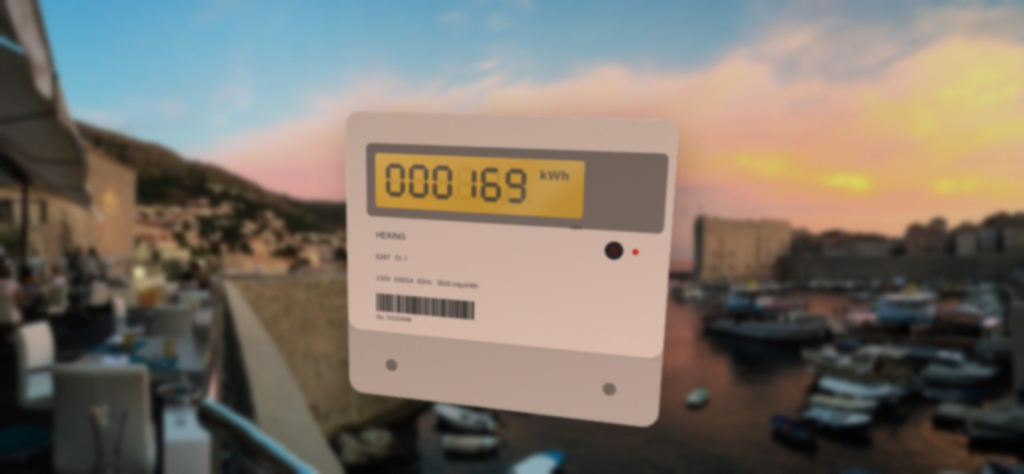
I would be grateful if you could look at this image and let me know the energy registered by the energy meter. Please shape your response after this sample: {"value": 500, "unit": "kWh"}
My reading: {"value": 169, "unit": "kWh"}
